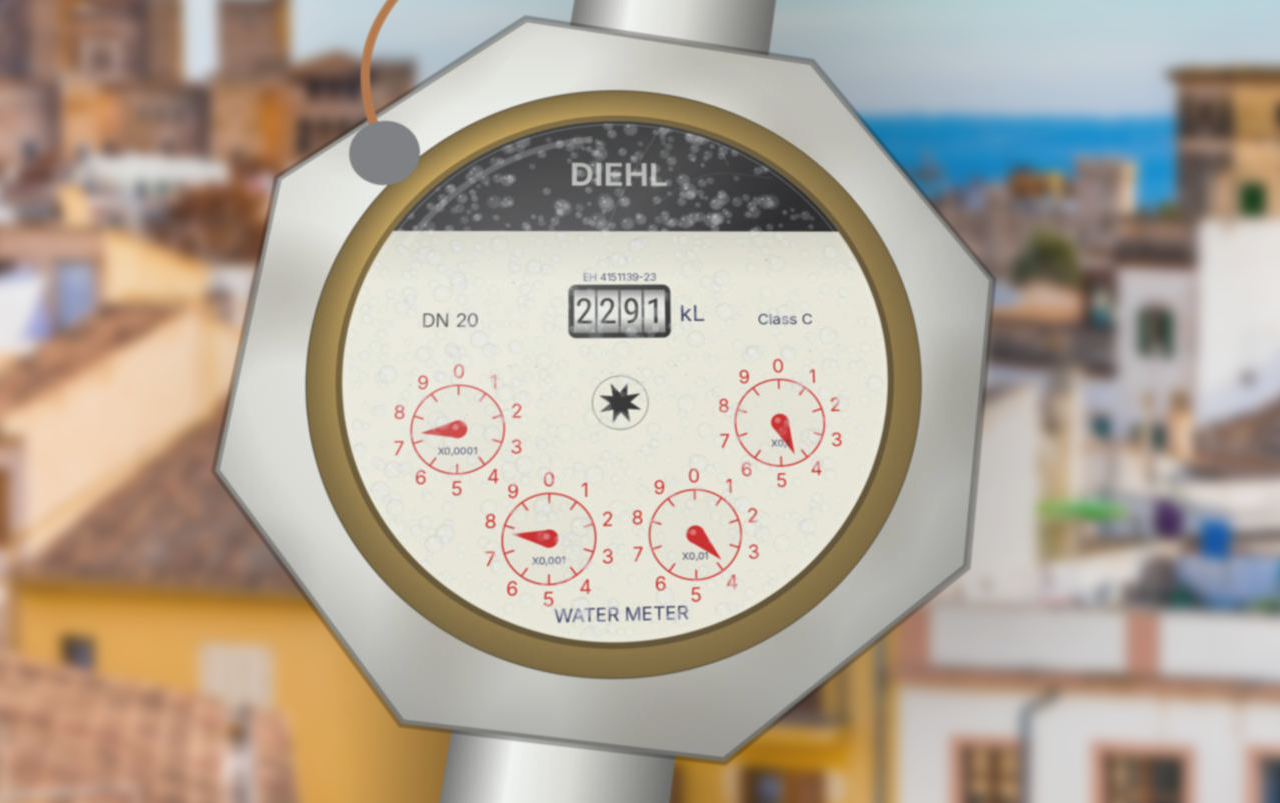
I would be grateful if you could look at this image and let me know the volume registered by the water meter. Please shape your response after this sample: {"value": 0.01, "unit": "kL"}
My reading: {"value": 2291.4377, "unit": "kL"}
